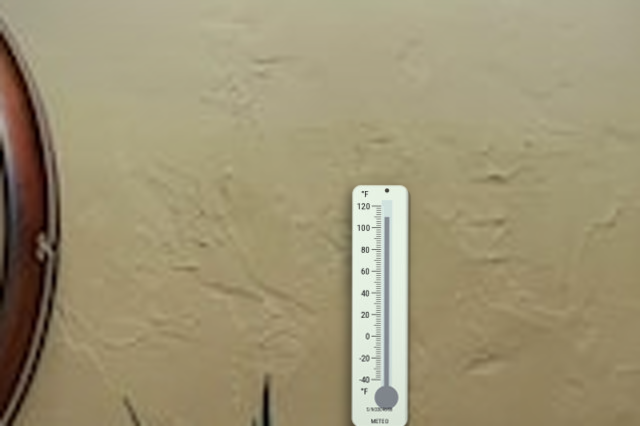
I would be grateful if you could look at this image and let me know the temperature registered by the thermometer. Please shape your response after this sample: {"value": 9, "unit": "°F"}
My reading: {"value": 110, "unit": "°F"}
